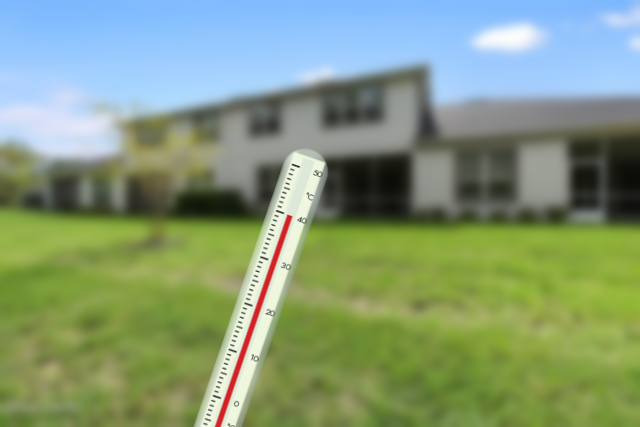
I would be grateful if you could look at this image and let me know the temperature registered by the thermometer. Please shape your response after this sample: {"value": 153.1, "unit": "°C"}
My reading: {"value": 40, "unit": "°C"}
